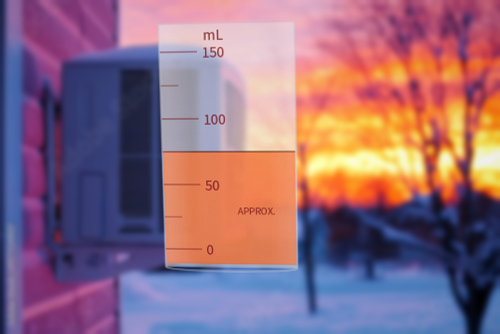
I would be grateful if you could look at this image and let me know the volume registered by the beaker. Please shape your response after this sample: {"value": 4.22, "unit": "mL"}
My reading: {"value": 75, "unit": "mL"}
